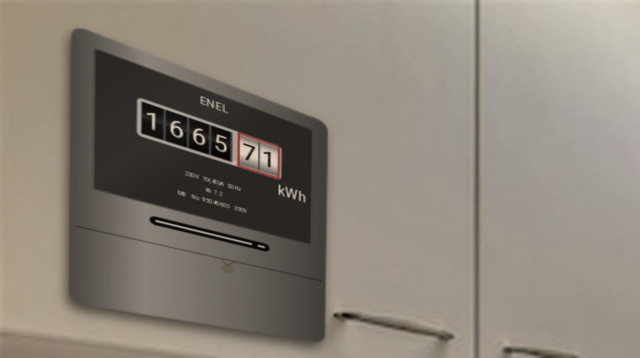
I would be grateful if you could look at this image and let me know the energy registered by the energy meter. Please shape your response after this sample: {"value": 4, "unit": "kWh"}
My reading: {"value": 1665.71, "unit": "kWh"}
